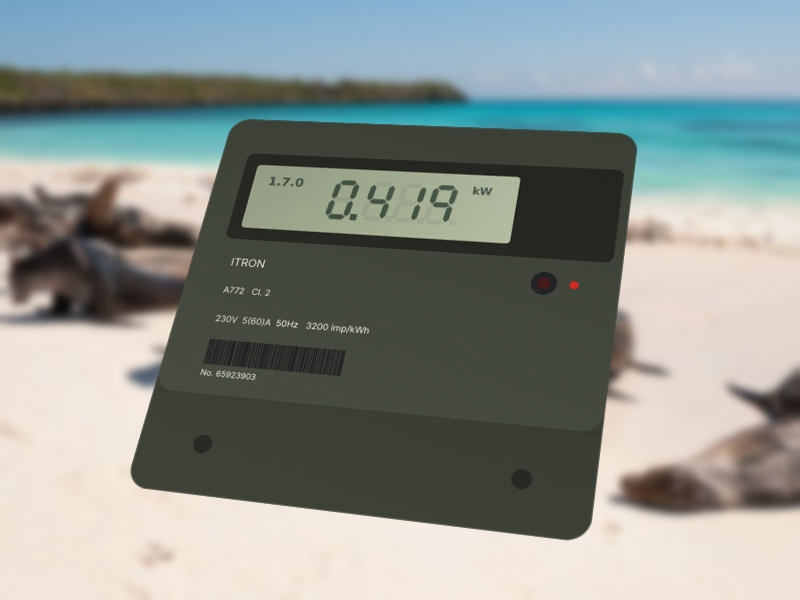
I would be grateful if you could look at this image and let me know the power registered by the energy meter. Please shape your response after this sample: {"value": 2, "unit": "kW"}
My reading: {"value": 0.419, "unit": "kW"}
